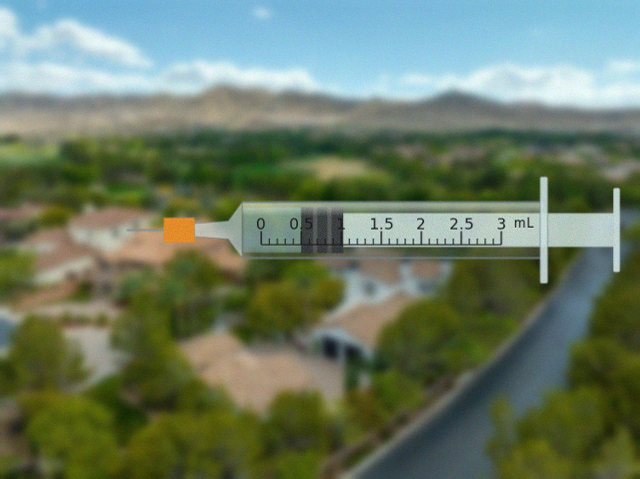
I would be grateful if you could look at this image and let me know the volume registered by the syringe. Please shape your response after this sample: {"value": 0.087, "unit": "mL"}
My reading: {"value": 0.5, "unit": "mL"}
